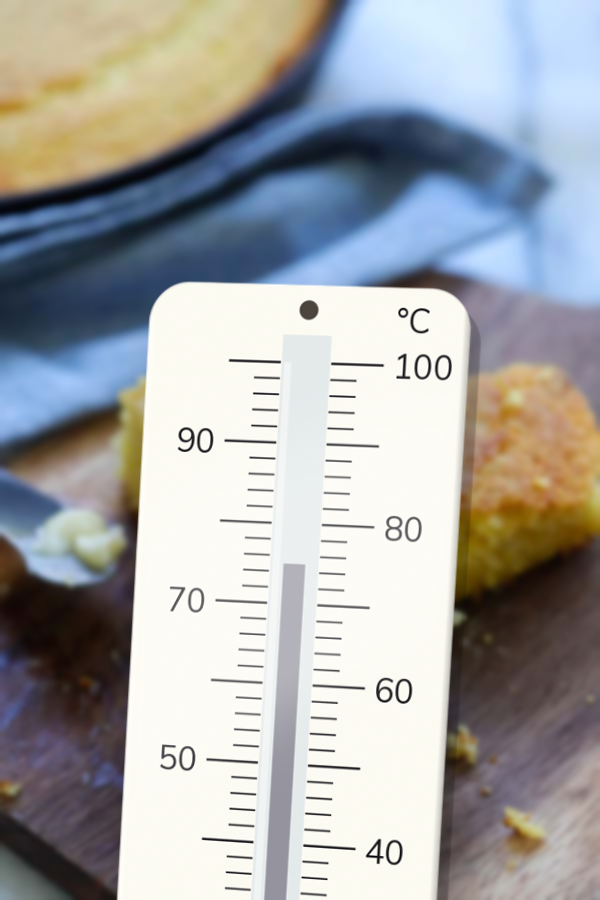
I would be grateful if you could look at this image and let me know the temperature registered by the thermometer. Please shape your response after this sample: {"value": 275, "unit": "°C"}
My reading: {"value": 75, "unit": "°C"}
